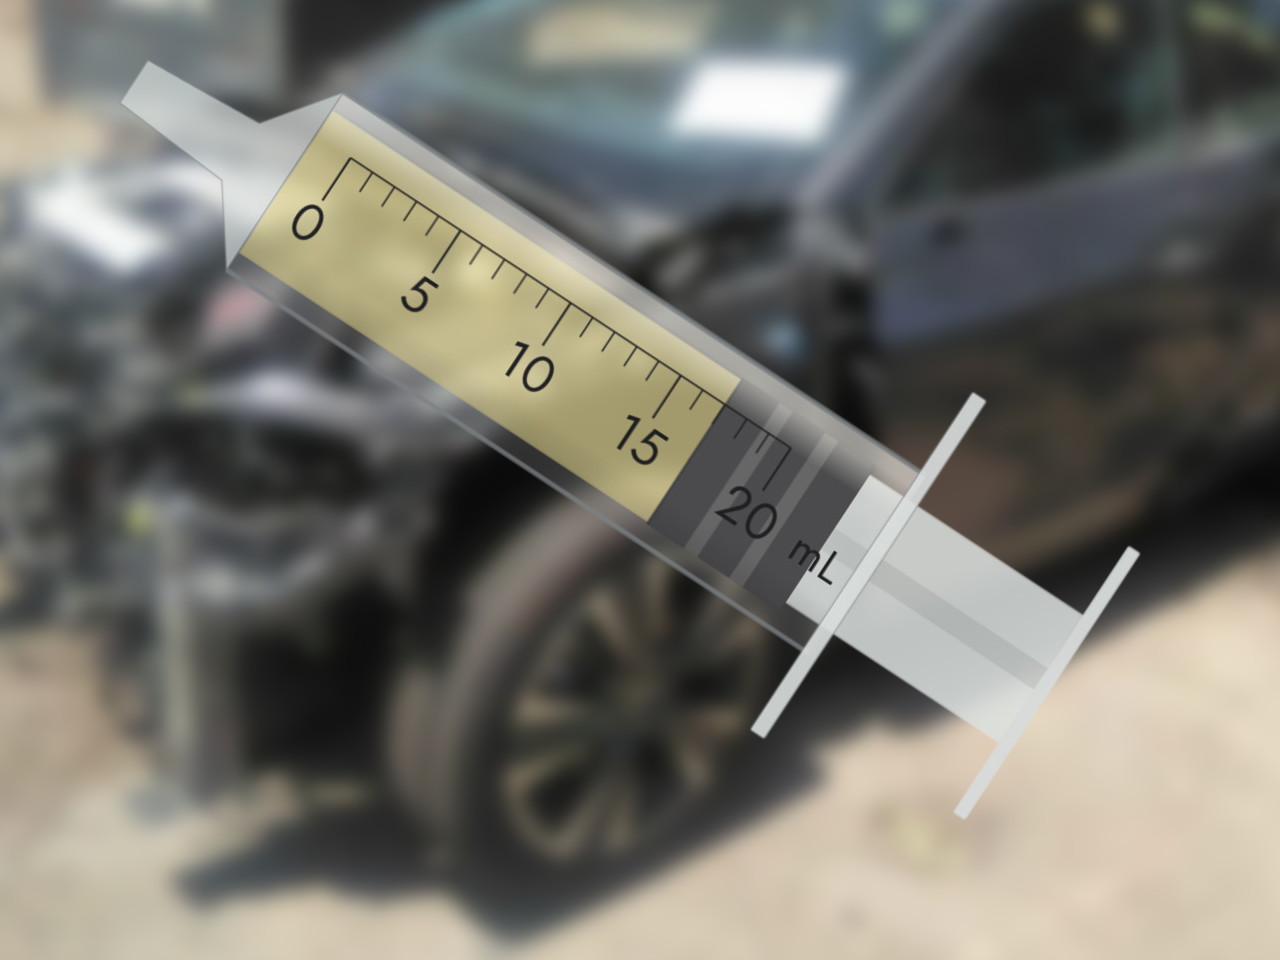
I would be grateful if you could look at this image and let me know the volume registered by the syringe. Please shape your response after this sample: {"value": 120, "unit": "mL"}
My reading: {"value": 17, "unit": "mL"}
